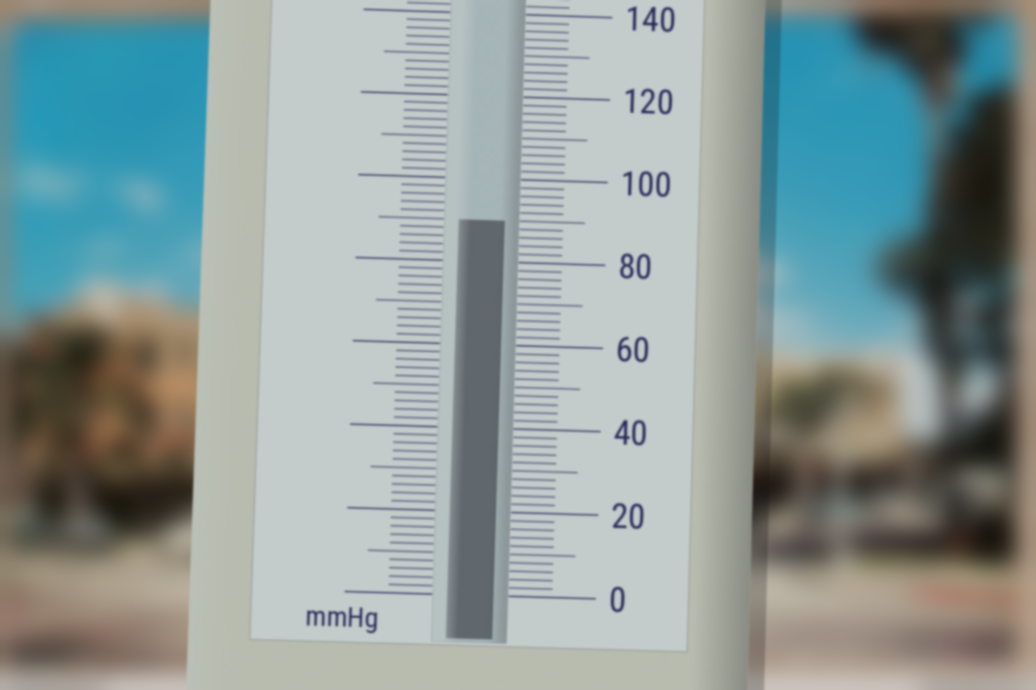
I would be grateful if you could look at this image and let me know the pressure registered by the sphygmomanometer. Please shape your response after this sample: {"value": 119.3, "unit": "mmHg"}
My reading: {"value": 90, "unit": "mmHg"}
